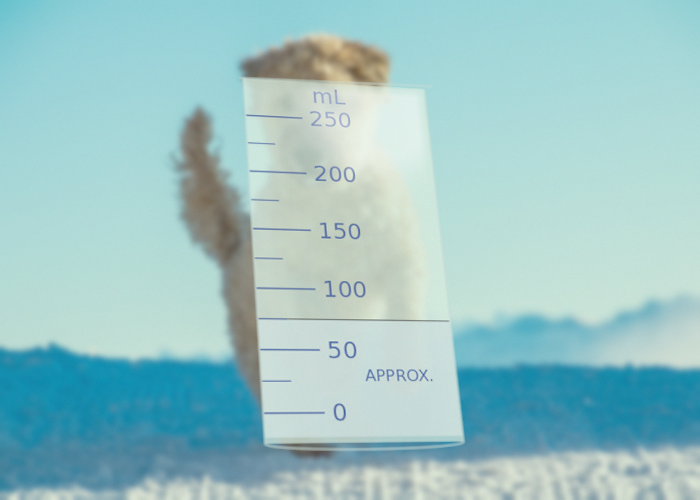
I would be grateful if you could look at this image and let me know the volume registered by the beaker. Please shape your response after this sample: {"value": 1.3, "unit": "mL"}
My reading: {"value": 75, "unit": "mL"}
